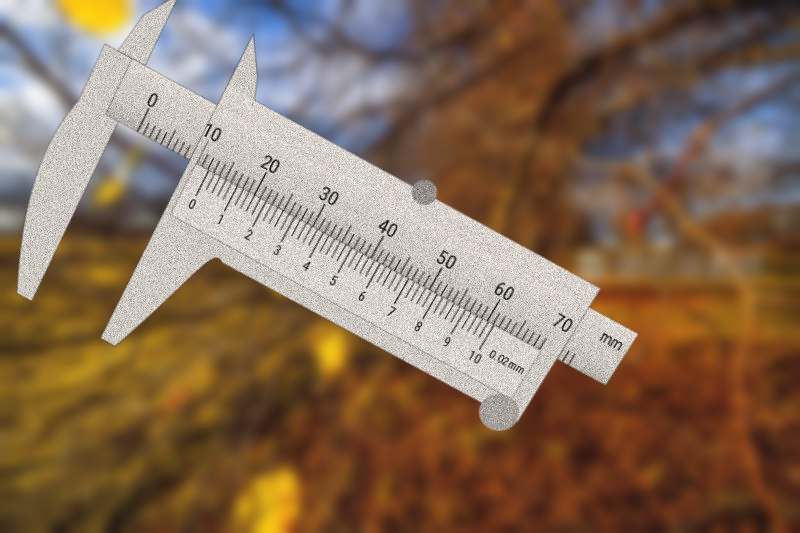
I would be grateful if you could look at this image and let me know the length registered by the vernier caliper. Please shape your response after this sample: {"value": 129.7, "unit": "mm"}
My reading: {"value": 12.2, "unit": "mm"}
